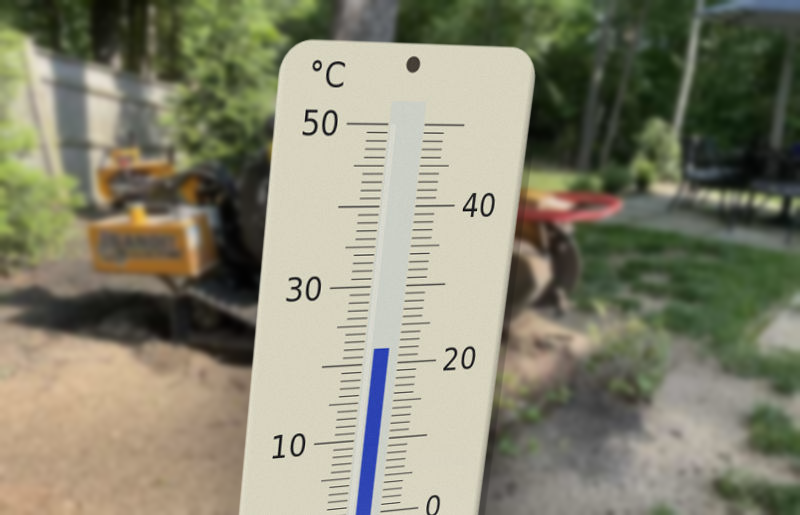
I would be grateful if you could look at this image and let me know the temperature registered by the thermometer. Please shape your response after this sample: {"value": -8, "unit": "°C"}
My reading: {"value": 22, "unit": "°C"}
